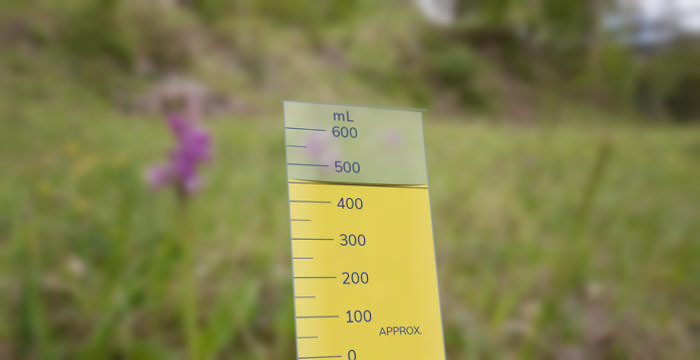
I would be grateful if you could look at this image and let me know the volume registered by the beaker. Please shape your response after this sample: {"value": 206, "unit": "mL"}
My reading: {"value": 450, "unit": "mL"}
